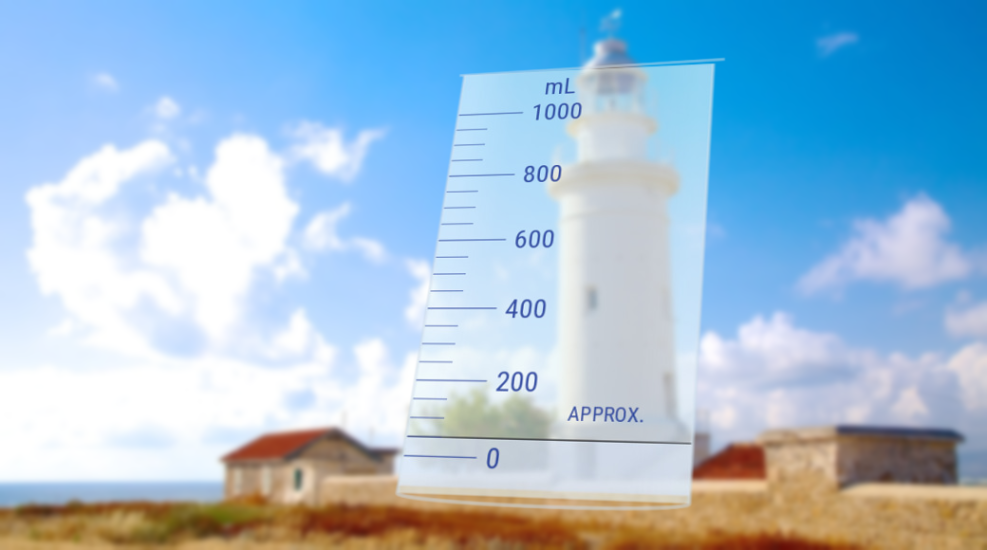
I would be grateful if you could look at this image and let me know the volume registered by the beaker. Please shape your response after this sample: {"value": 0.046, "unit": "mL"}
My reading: {"value": 50, "unit": "mL"}
